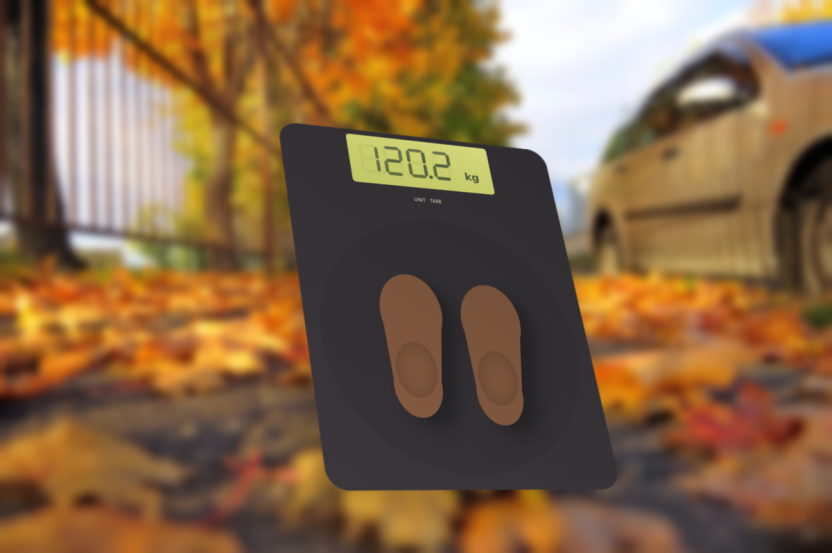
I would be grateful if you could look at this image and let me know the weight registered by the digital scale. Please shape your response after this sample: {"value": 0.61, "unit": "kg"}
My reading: {"value": 120.2, "unit": "kg"}
